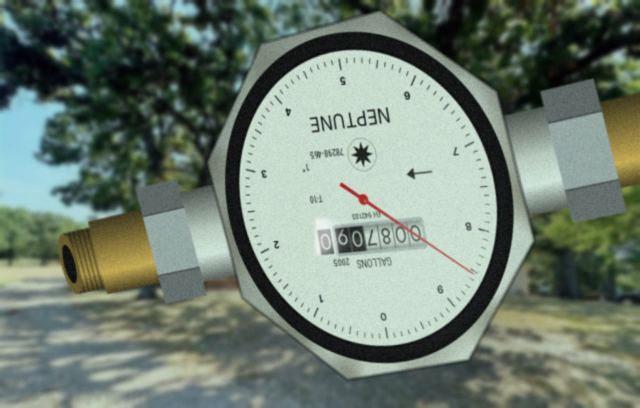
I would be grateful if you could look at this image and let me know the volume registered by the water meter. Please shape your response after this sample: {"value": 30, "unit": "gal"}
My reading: {"value": 87088.5, "unit": "gal"}
